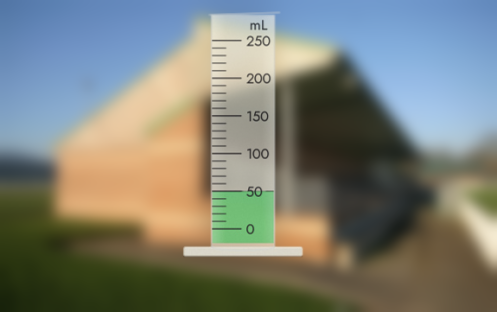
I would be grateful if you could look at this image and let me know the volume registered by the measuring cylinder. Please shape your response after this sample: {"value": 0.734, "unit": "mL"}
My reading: {"value": 50, "unit": "mL"}
